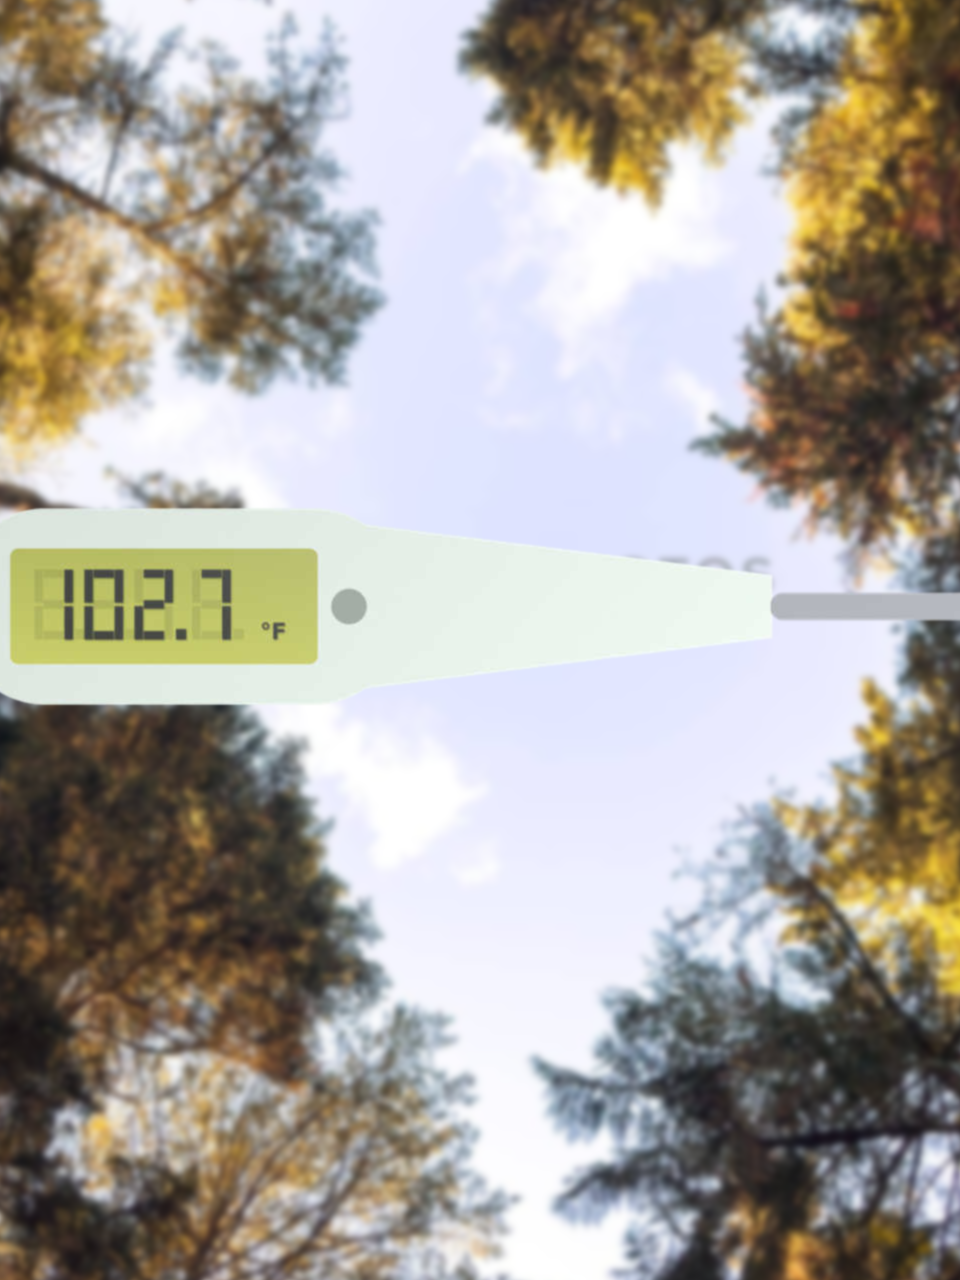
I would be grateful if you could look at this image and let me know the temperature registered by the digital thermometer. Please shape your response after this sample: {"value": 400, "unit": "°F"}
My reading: {"value": 102.7, "unit": "°F"}
